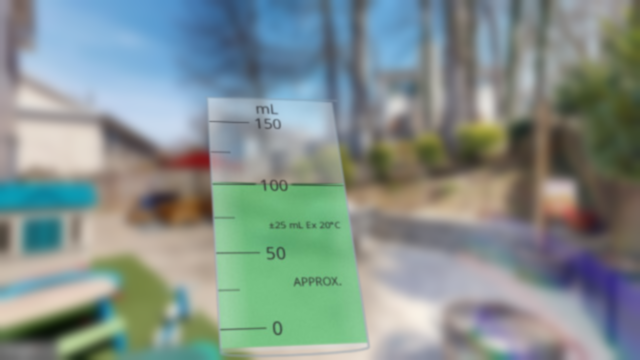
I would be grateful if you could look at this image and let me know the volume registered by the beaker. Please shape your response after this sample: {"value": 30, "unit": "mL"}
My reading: {"value": 100, "unit": "mL"}
